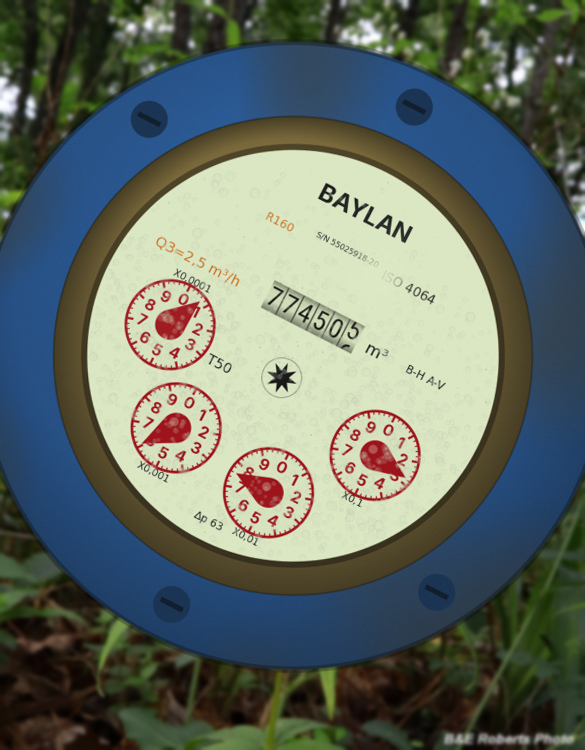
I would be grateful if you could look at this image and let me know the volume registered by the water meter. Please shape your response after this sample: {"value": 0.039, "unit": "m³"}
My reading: {"value": 774505.2760, "unit": "m³"}
